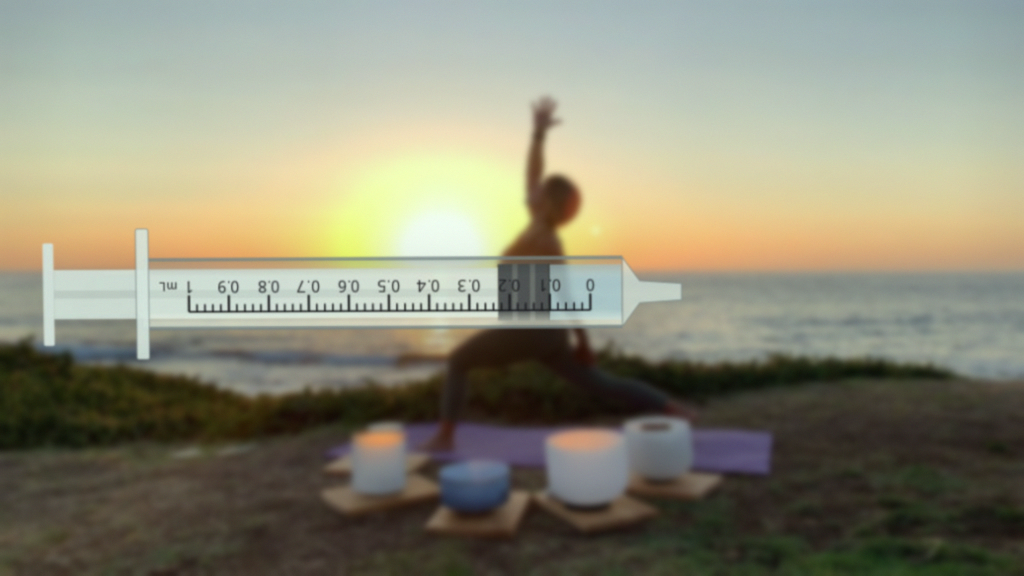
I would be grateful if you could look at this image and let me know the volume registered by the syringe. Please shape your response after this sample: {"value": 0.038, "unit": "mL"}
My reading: {"value": 0.1, "unit": "mL"}
